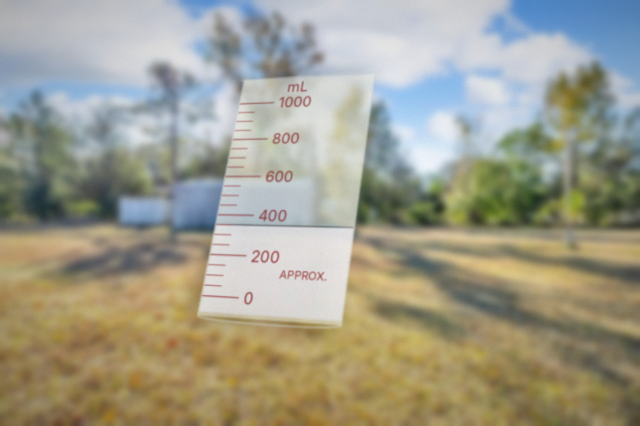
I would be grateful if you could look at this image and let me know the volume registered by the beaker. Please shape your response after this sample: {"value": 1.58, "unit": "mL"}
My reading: {"value": 350, "unit": "mL"}
